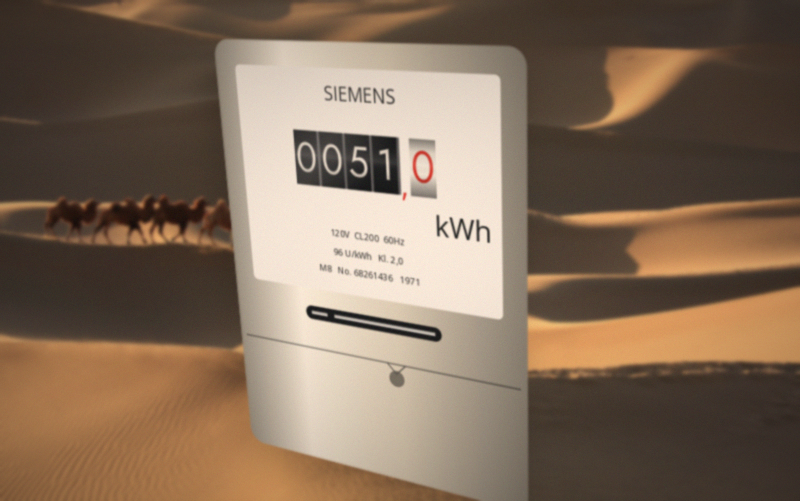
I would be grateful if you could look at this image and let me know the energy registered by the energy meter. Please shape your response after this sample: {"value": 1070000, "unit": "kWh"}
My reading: {"value": 51.0, "unit": "kWh"}
